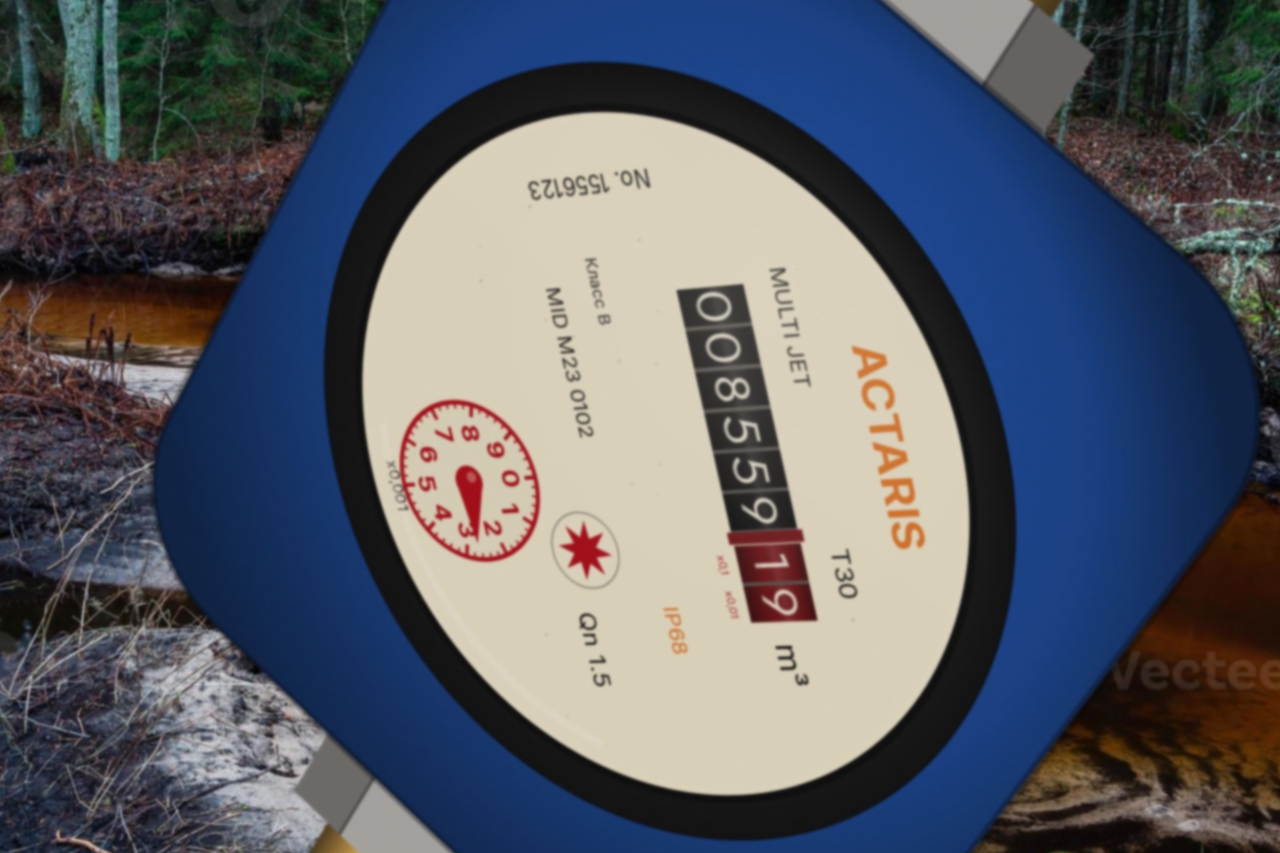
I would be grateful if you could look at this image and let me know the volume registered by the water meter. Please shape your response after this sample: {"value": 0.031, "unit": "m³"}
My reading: {"value": 8559.192, "unit": "m³"}
